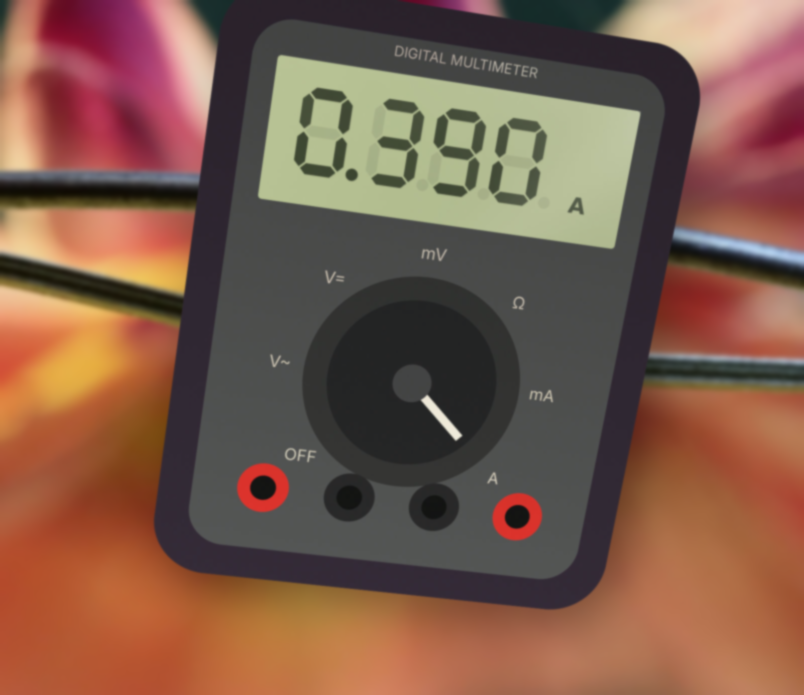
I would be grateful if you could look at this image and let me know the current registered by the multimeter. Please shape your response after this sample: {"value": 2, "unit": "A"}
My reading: {"value": 0.390, "unit": "A"}
